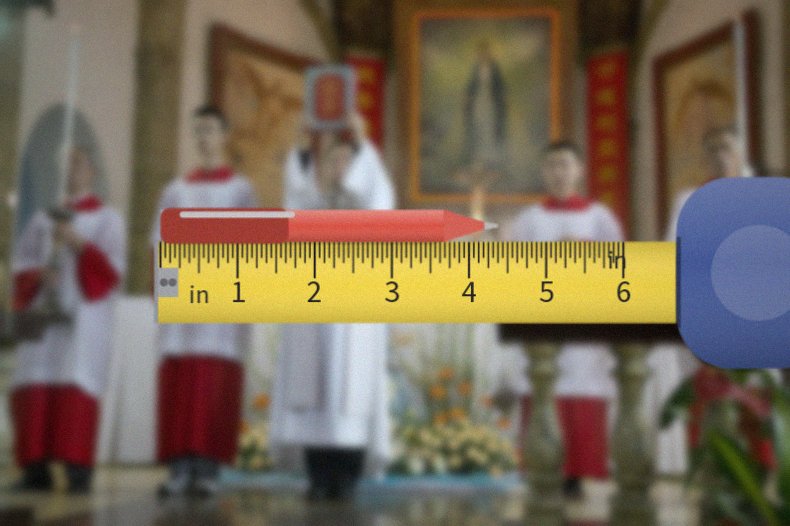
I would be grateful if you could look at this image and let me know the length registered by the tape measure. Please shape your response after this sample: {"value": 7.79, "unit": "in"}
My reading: {"value": 4.375, "unit": "in"}
